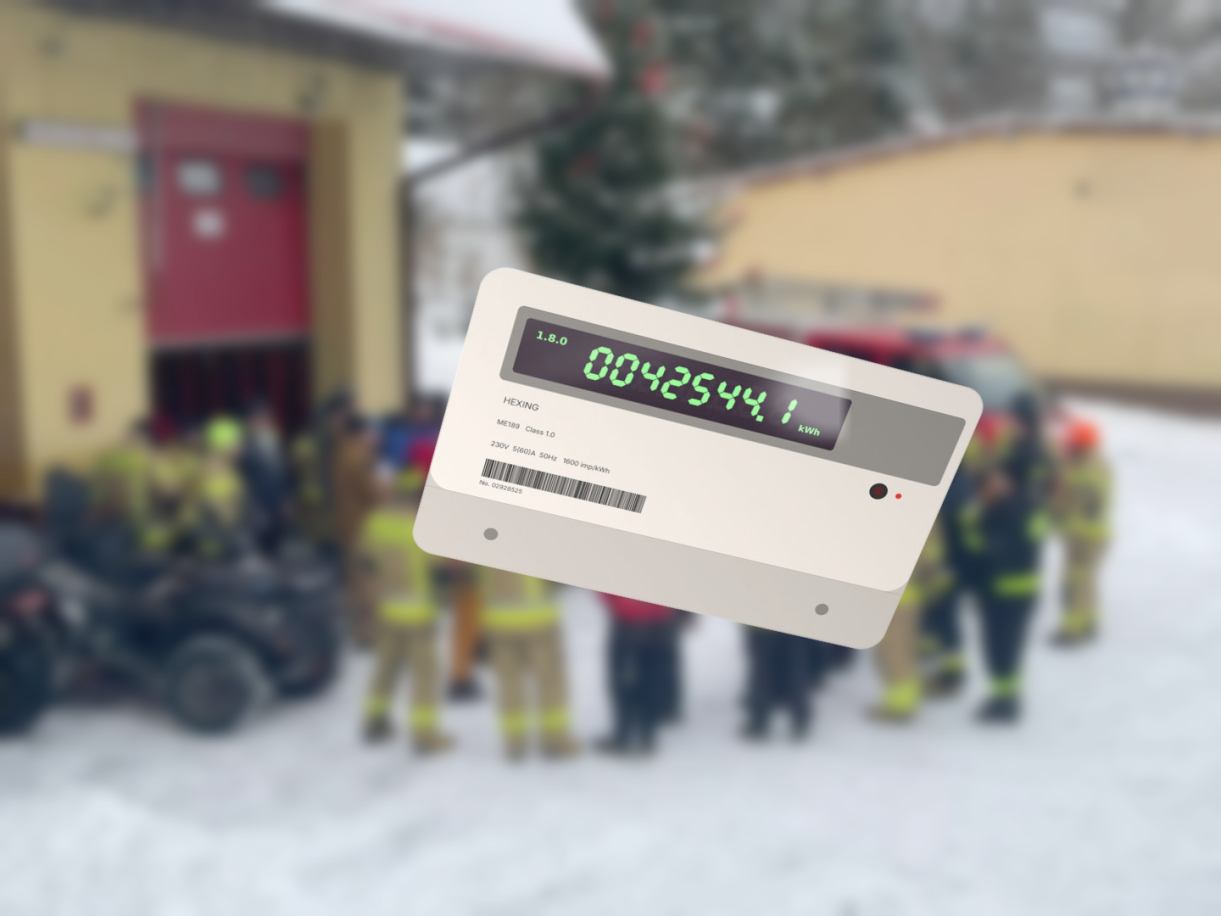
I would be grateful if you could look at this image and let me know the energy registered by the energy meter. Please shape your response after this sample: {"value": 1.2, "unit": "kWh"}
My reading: {"value": 42544.1, "unit": "kWh"}
